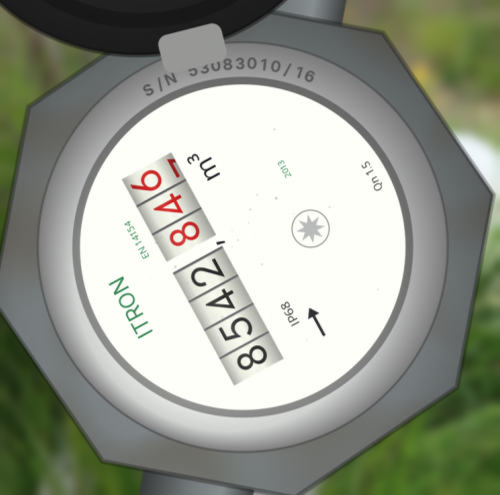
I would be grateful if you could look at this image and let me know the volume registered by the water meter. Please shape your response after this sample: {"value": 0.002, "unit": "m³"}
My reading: {"value": 8542.846, "unit": "m³"}
